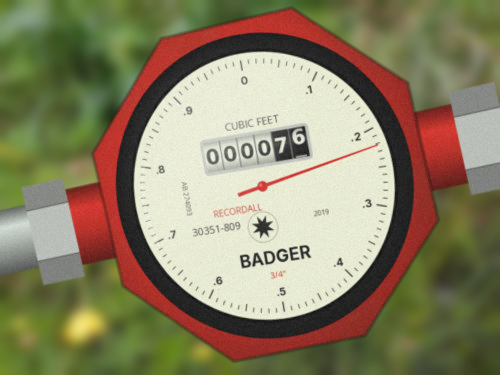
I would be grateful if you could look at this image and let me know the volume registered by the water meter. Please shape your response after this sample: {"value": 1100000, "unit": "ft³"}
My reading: {"value": 76.22, "unit": "ft³"}
